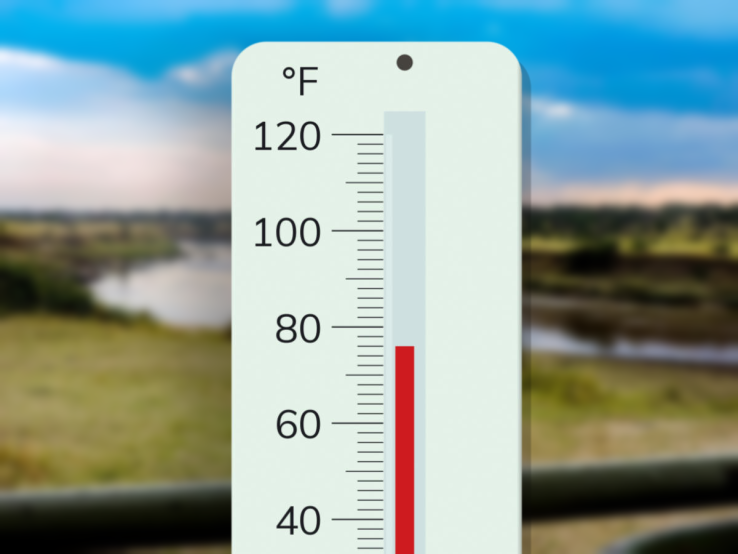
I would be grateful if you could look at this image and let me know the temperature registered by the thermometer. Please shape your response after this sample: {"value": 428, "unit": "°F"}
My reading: {"value": 76, "unit": "°F"}
